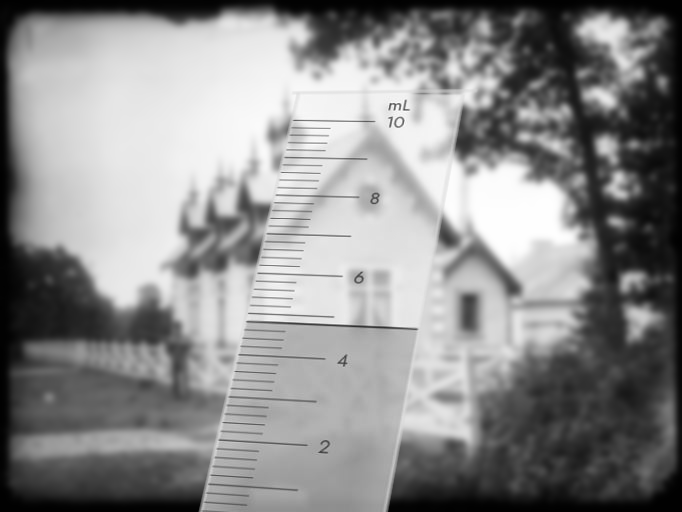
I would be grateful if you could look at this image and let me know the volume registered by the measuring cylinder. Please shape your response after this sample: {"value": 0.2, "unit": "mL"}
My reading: {"value": 4.8, "unit": "mL"}
